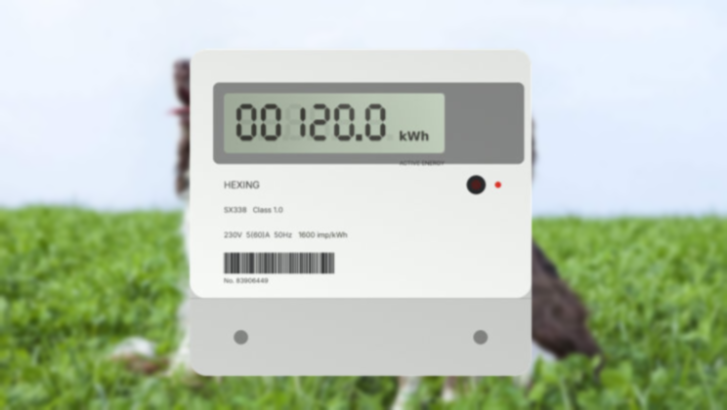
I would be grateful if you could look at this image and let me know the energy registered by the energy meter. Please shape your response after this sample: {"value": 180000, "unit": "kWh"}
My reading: {"value": 120.0, "unit": "kWh"}
